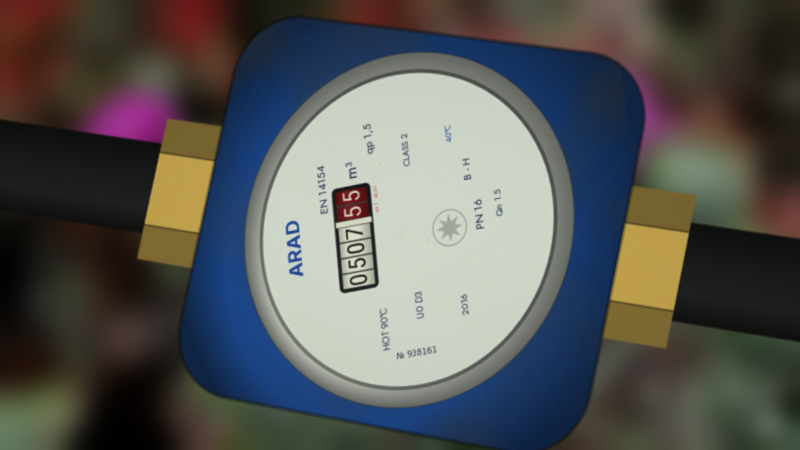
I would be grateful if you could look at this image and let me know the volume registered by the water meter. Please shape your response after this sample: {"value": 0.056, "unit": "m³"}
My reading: {"value": 507.55, "unit": "m³"}
